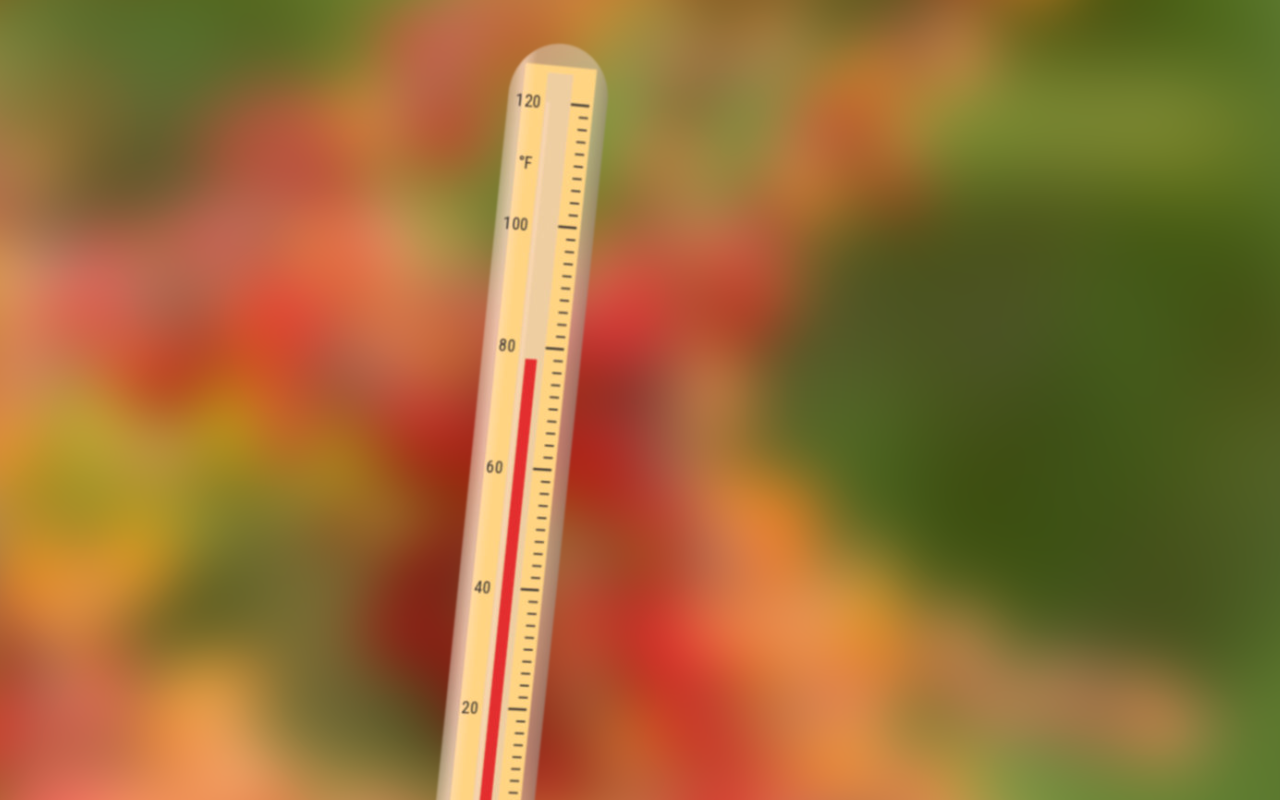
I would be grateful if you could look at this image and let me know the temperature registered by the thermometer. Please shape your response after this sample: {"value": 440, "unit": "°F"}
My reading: {"value": 78, "unit": "°F"}
